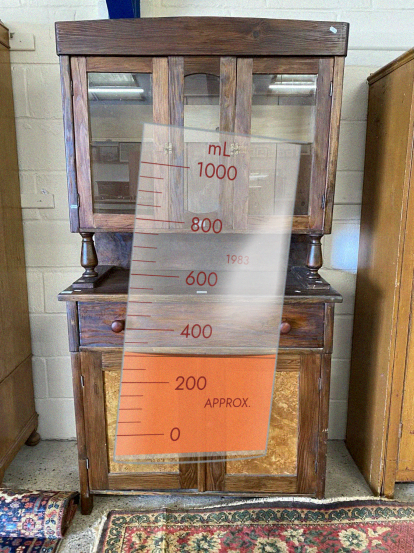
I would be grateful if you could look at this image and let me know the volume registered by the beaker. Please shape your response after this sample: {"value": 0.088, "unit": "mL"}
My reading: {"value": 300, "unit": "mL"}
